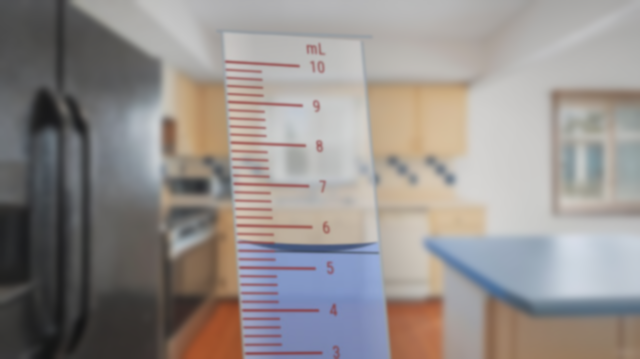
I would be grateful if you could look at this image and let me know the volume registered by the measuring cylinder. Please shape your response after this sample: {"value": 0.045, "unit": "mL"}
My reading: {"value": 5.4, "unit": "mL"}
